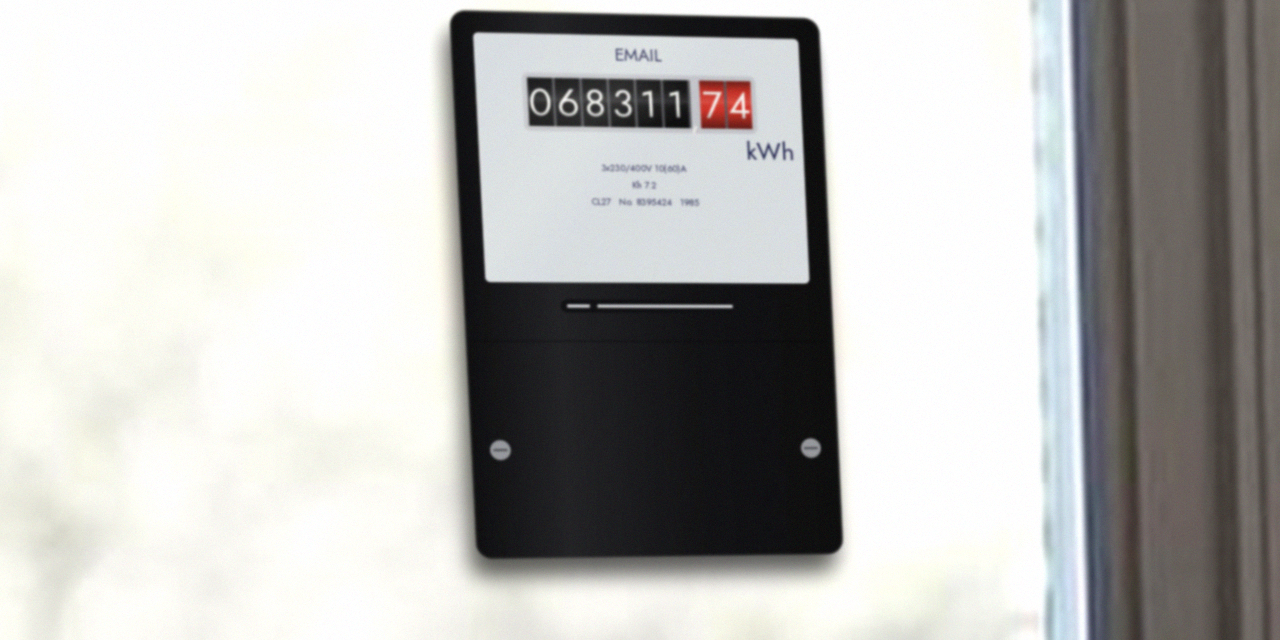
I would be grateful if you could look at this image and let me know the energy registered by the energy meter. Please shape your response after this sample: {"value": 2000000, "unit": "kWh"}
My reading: {"value": 68311.74, "unit": "kWh"}
